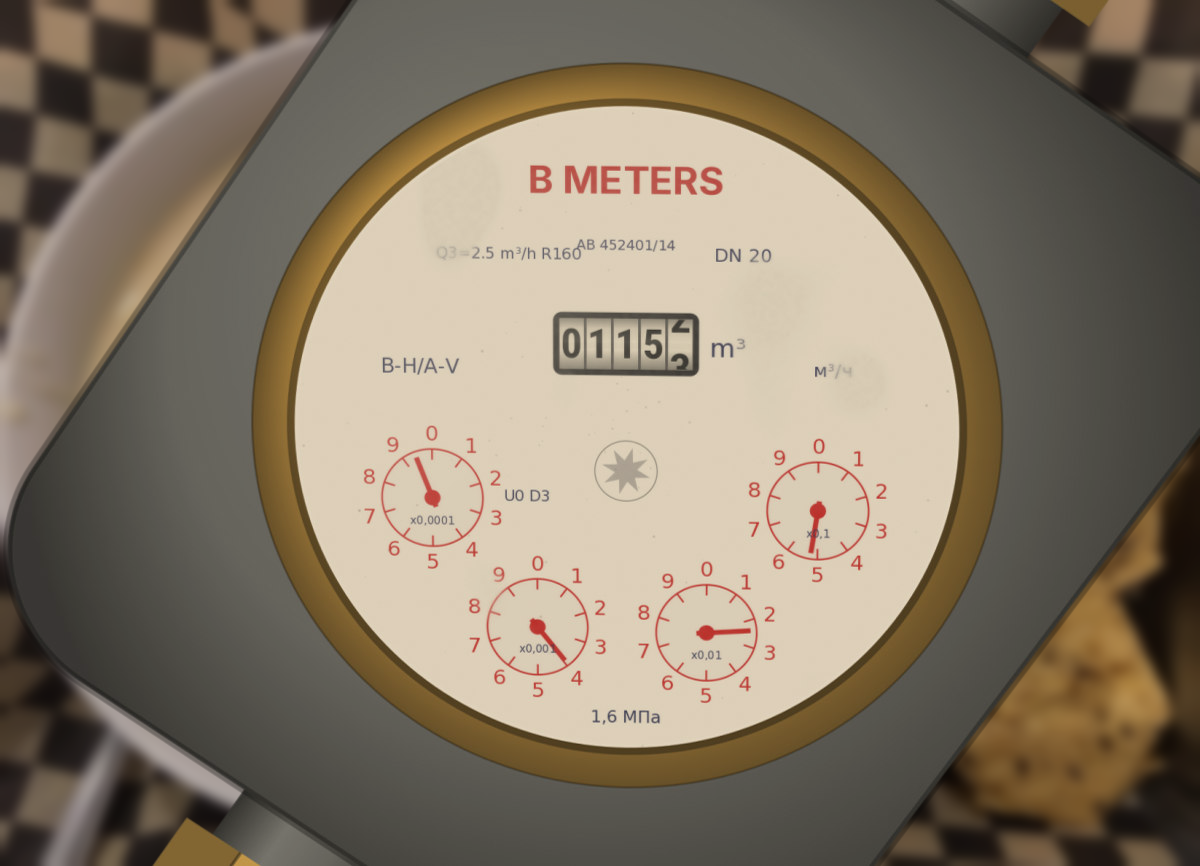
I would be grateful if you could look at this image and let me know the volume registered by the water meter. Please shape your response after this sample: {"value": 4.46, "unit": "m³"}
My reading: {"value": 1152.5239, "unit": "m³"}
